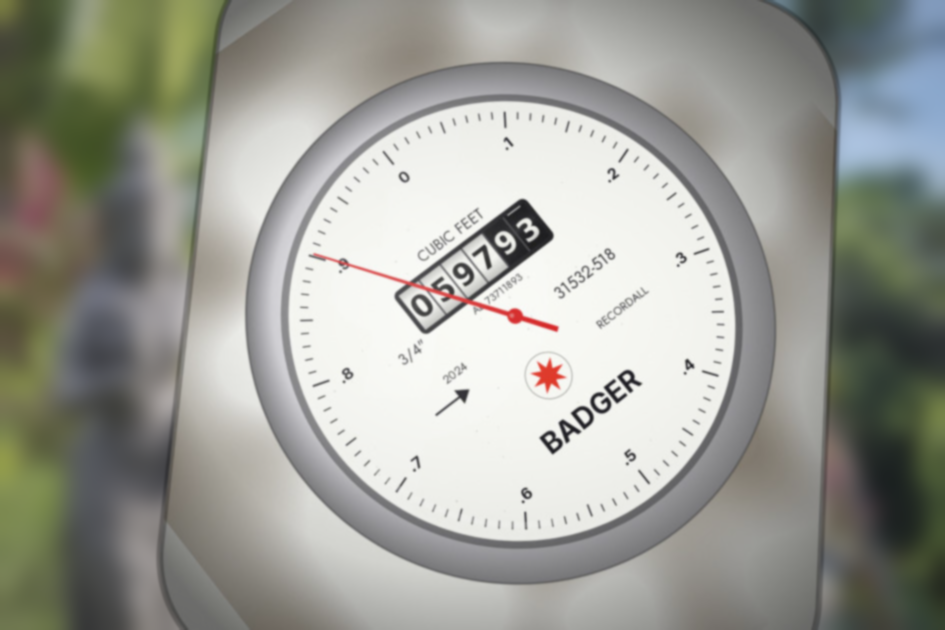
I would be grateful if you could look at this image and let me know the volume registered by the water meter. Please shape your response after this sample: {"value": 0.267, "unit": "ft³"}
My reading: {"value": 59792.90, "unit": "ft³"}
